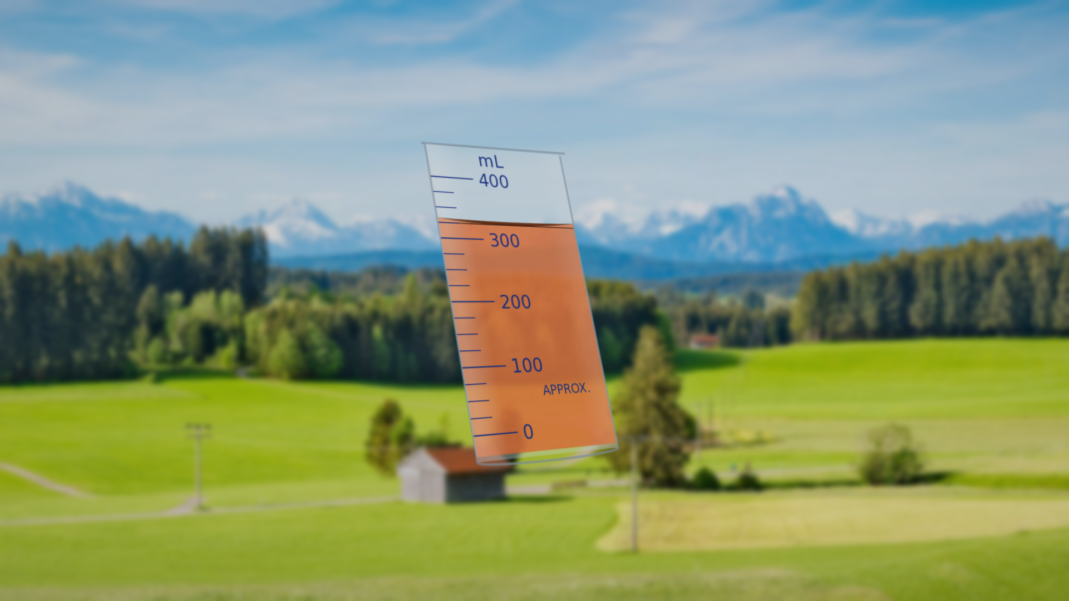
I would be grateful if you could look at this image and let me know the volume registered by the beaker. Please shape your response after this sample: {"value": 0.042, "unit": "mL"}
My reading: {"value": 325, "unit": "mL"}
